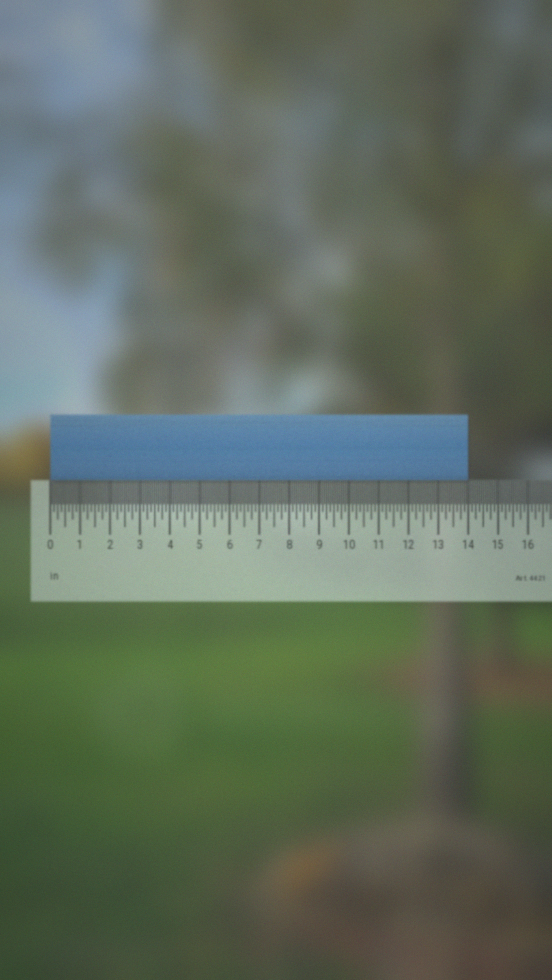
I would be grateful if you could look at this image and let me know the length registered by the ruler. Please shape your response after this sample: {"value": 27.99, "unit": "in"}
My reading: {"value": 14, "unit": "in"}
